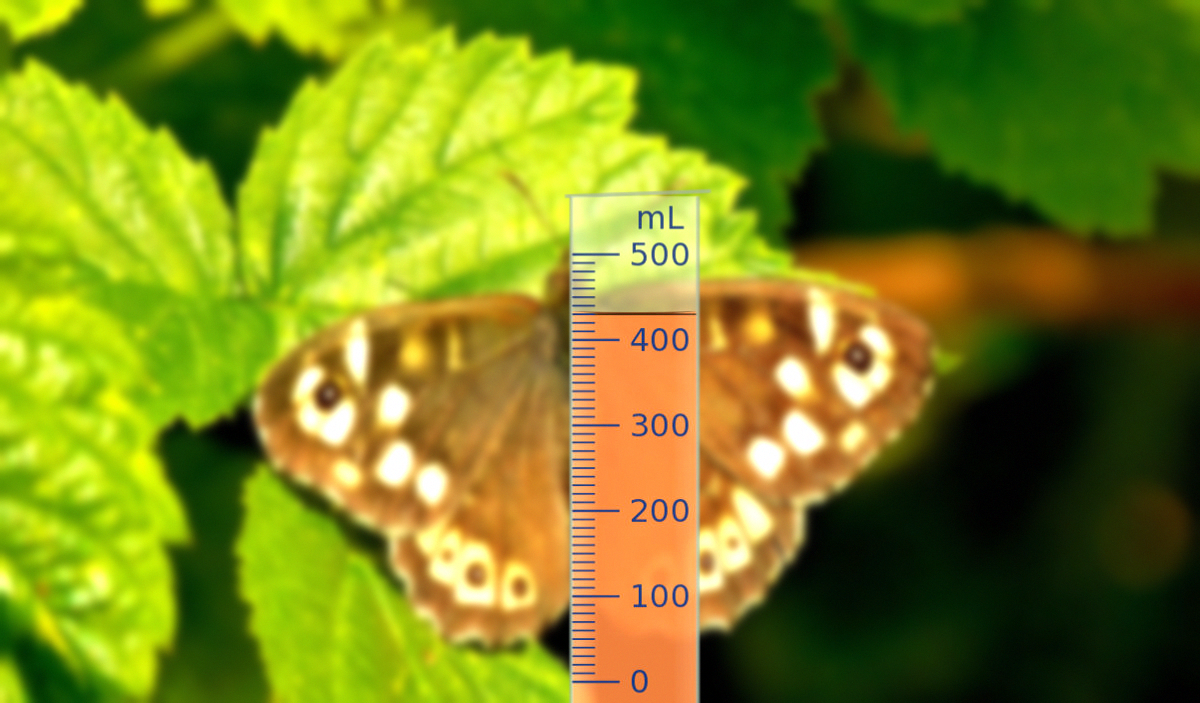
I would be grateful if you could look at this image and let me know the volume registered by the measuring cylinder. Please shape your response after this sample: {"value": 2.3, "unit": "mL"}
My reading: {"value": 430, "unit": "mL"}
